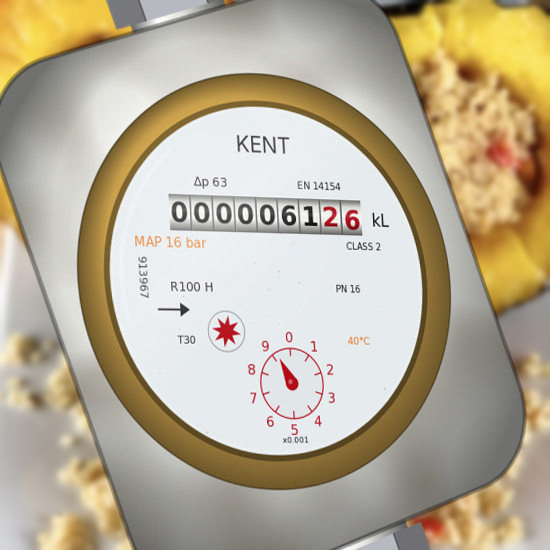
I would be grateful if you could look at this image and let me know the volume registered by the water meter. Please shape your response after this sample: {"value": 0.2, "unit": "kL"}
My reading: {"value": 61.259, "unit": "kL"}
